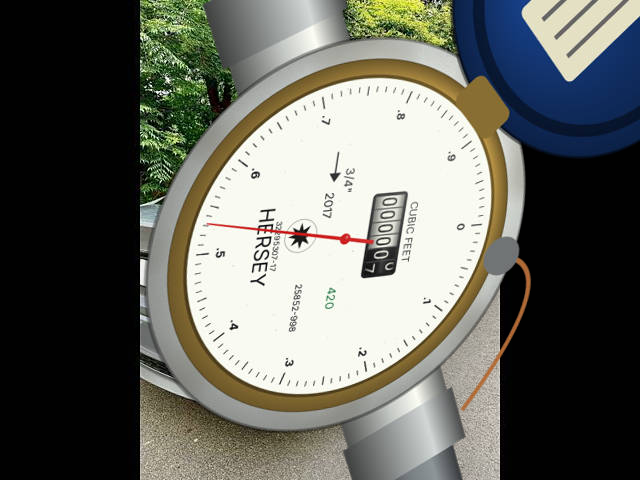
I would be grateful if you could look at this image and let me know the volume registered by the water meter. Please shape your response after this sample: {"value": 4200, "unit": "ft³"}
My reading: {"value": 6.53, "unit": "ft³"}
